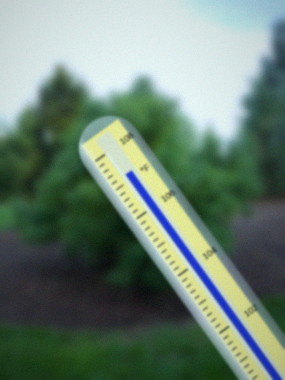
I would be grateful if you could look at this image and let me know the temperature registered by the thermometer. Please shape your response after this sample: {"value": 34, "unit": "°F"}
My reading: {"value": 107.2, "unit": "°F"}
